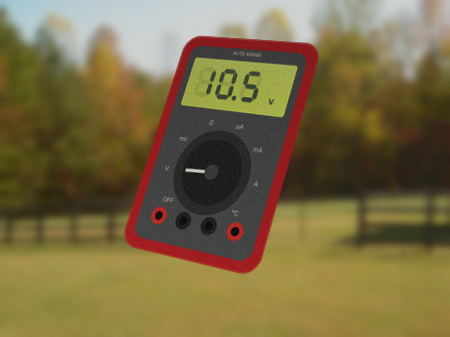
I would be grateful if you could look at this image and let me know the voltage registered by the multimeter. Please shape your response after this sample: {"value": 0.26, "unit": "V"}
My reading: {"value": 10.5, "unit": "V"}
